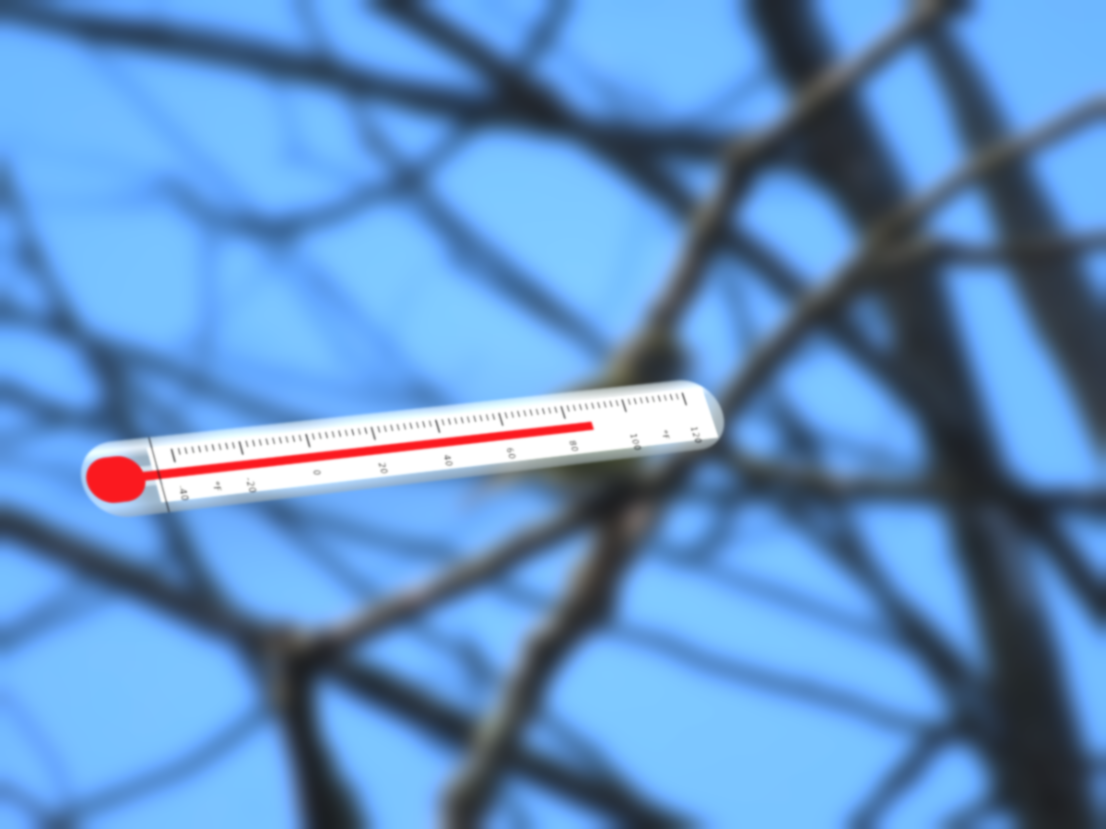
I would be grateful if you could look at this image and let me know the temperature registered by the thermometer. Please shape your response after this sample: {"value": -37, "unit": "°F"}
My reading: {"value": 88, "unit": "°F"}
